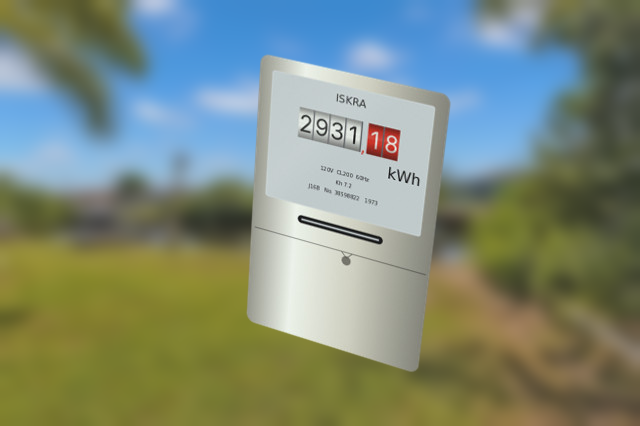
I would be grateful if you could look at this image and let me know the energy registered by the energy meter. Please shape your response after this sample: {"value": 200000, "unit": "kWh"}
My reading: {"value": 2931.18, "unit": "kWh"}
